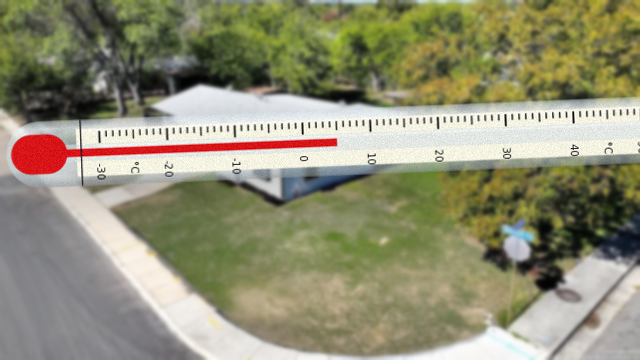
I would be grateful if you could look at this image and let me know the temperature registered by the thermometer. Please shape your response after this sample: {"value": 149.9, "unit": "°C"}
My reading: {"value": 5, "unit": "°C"}
